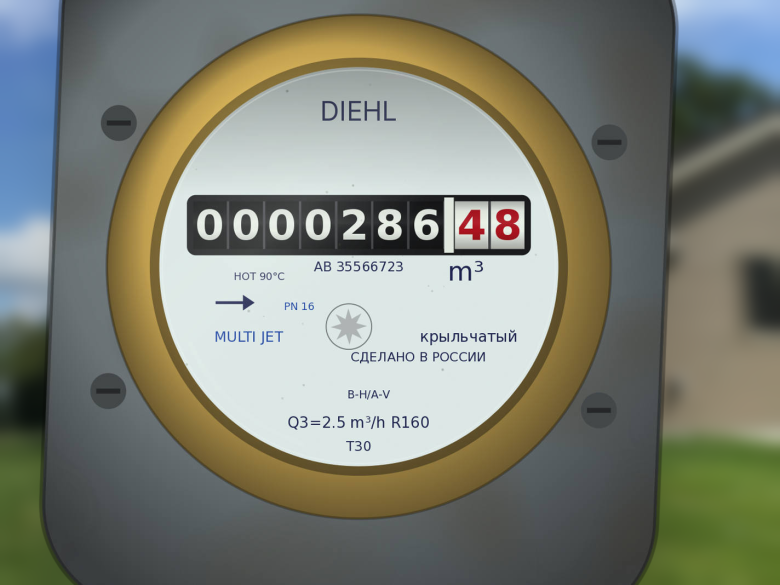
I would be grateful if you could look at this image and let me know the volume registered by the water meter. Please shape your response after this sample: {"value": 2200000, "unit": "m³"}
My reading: {"value": 286.48, "unit": "m³"}
